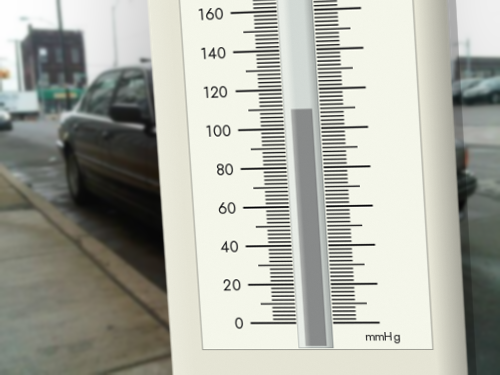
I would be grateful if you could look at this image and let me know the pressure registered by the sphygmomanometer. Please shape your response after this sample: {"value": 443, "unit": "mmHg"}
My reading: {"value": 110, "unit": "mmHg"}
